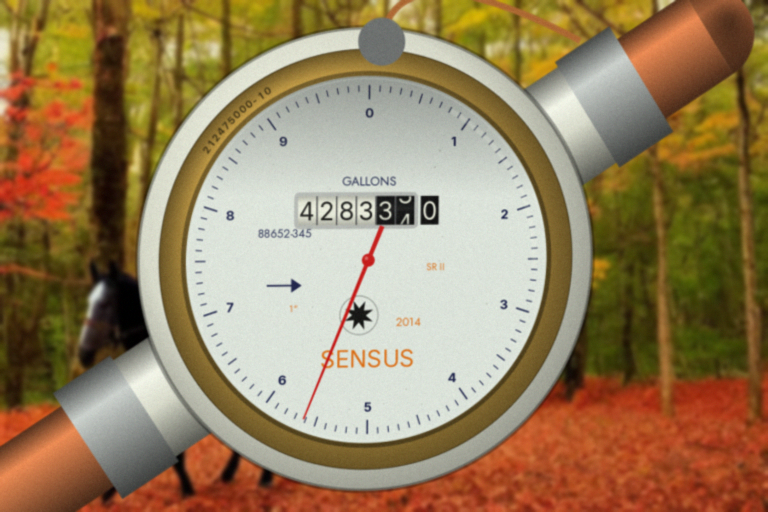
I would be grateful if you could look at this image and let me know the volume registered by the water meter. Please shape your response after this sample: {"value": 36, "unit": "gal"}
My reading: {"value": 4283335.6, "unit": "gal"}
